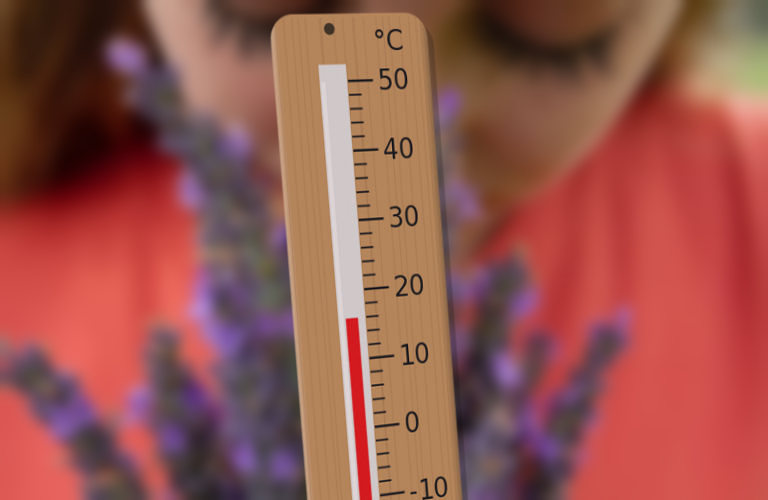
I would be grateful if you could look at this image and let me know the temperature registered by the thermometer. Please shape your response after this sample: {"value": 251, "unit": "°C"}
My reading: {"value": 16, "unit": "°C"}
